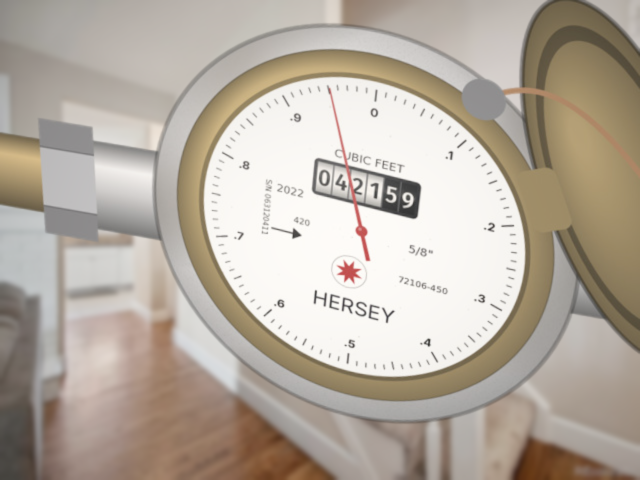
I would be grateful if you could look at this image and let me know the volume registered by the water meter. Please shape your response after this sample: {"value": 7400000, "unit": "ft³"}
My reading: {"value": 42158.95, "unit": "ft³"}
